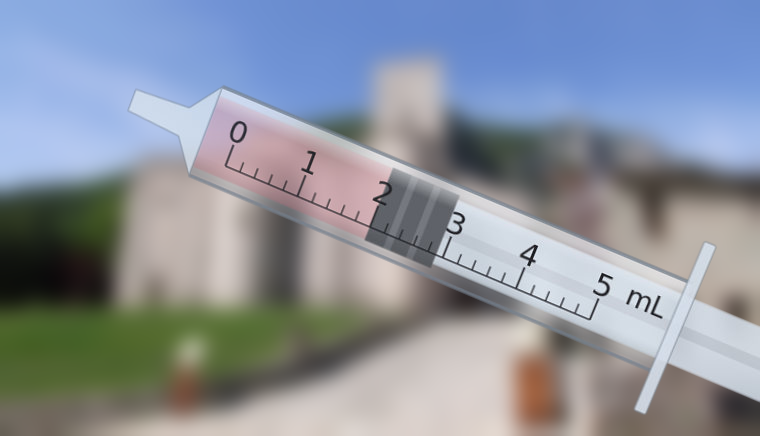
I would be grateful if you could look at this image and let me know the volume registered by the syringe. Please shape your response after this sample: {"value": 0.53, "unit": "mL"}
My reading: {"value": 2, "unit": "mL"}
